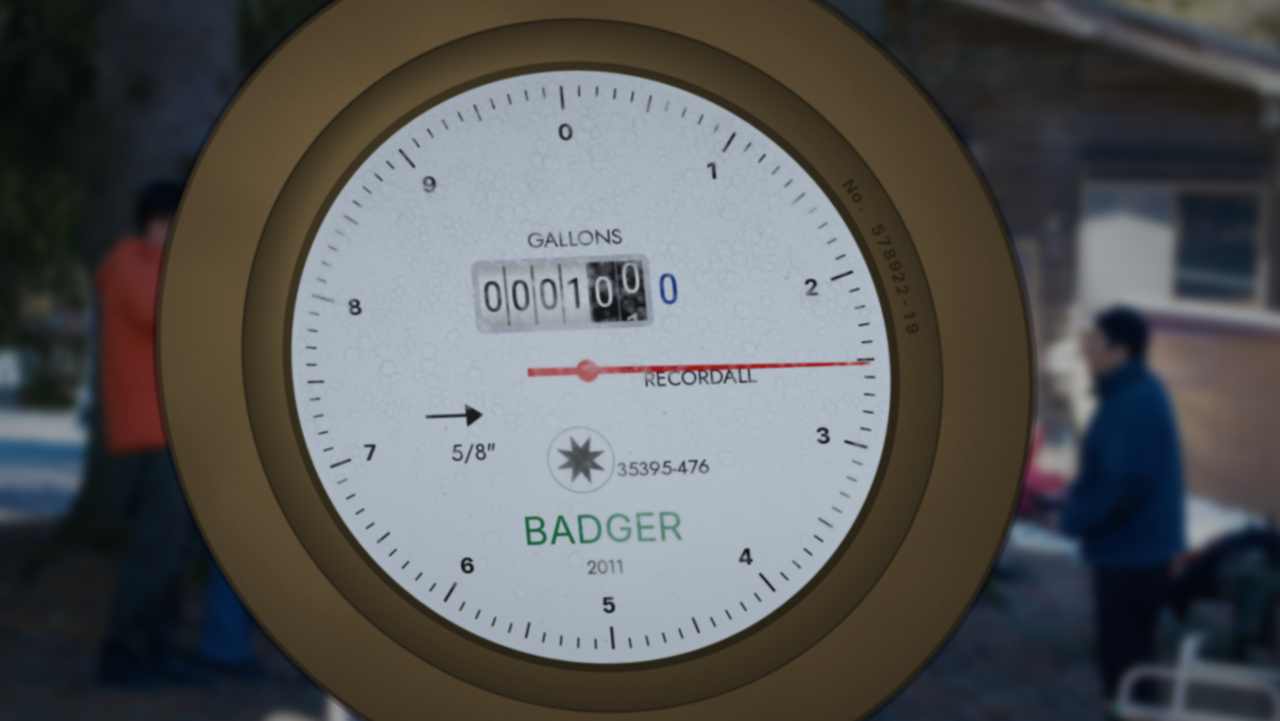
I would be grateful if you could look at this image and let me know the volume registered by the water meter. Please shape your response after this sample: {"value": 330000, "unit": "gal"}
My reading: {"value": 1002.5, "unit": "gal"}
